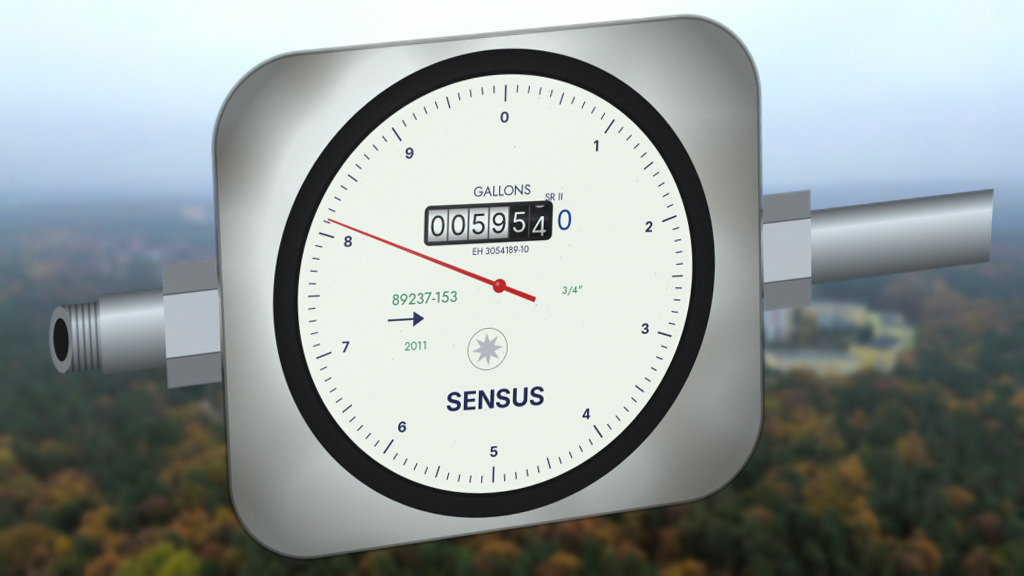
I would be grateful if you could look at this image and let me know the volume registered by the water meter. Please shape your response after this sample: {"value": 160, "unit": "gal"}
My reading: {"value": 59538.1, "unit": "gal"}
